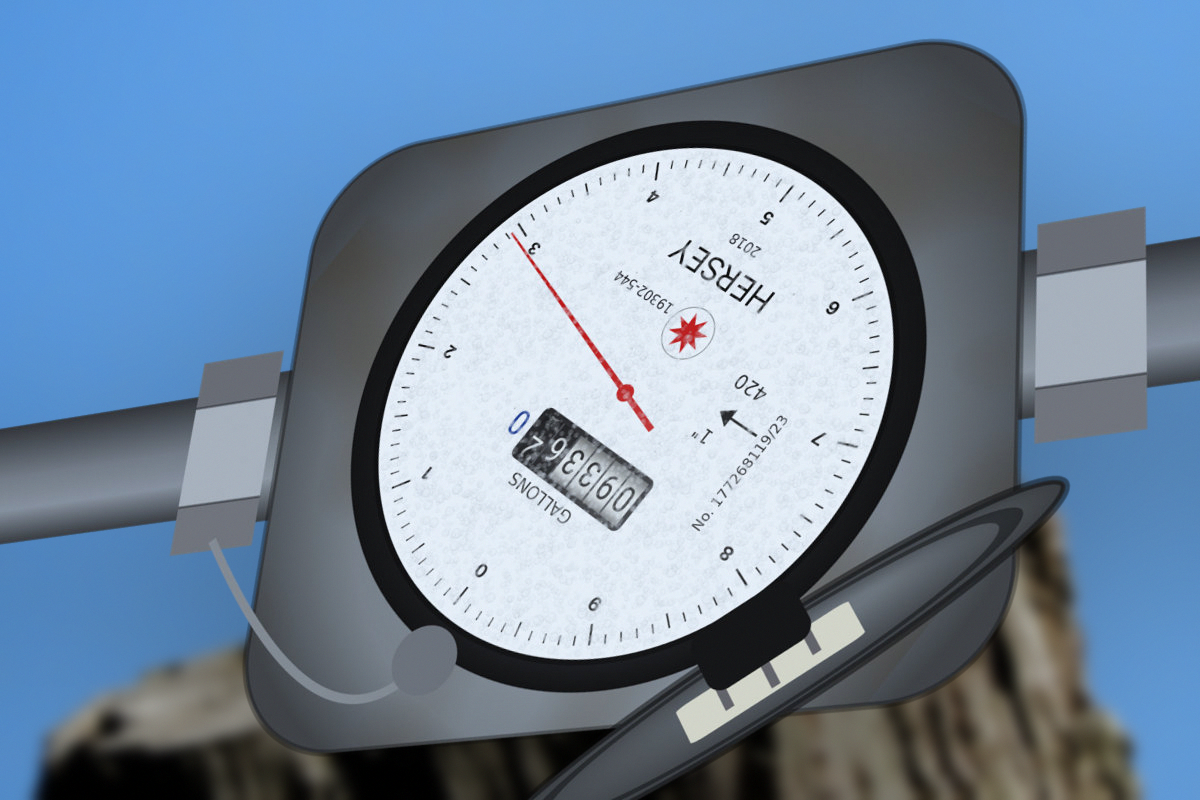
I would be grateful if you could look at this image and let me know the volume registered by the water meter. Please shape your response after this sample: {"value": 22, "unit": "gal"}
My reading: {"value": 933622.9, "unit": "gal"}
